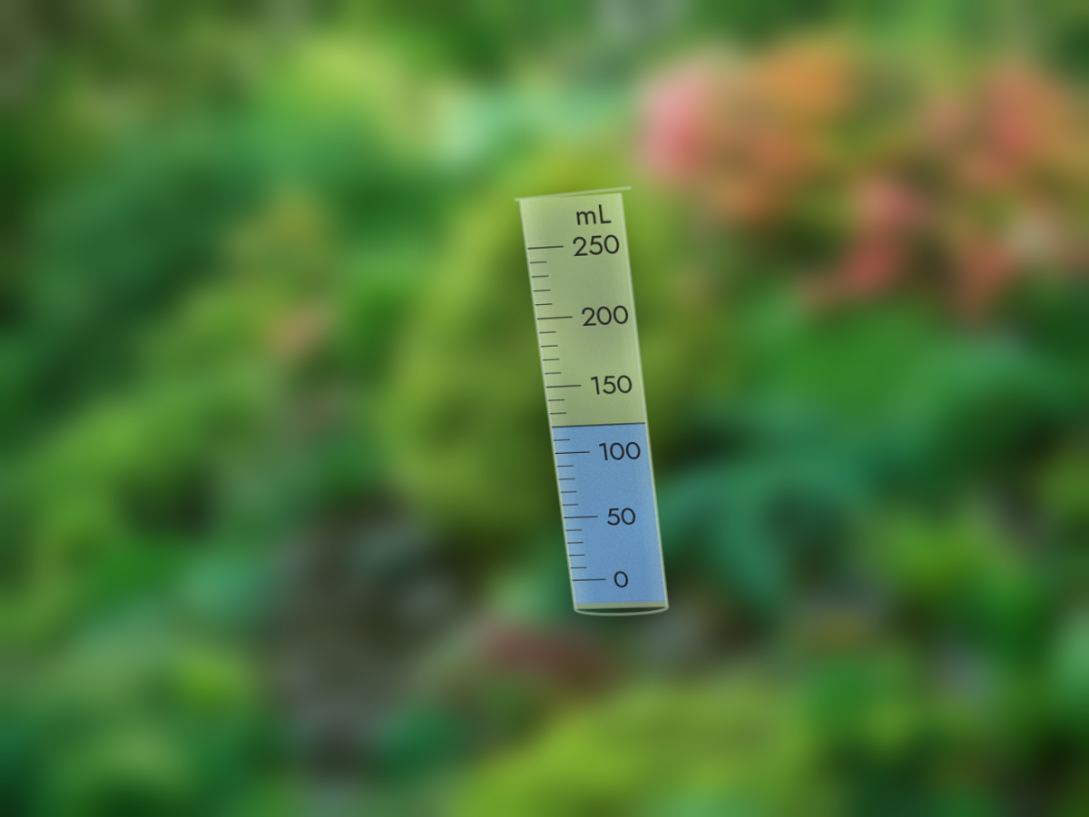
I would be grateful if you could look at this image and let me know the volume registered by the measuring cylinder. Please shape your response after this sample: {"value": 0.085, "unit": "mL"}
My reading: {"value": 120, "unit": "mL"}
